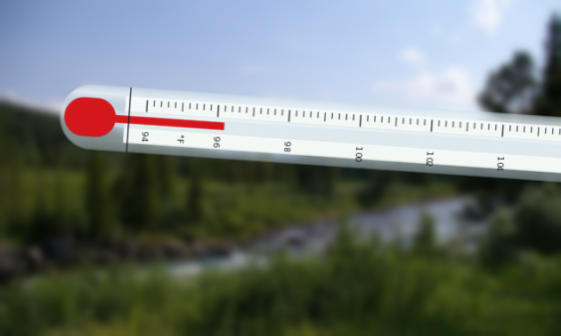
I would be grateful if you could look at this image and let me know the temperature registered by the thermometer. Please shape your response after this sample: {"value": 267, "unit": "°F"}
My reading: {"value": 96.2, "unit": "°F"}
